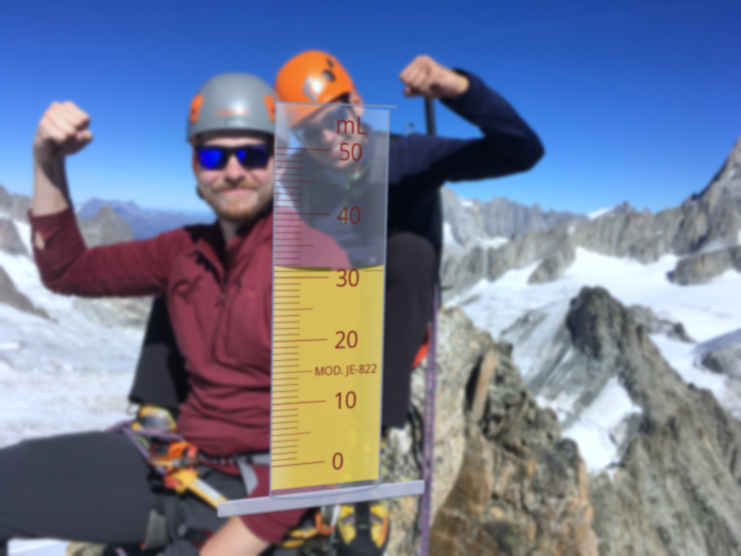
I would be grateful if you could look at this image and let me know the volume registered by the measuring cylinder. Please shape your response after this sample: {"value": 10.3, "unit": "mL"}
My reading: {"value": 31, "unit": "mL"}
